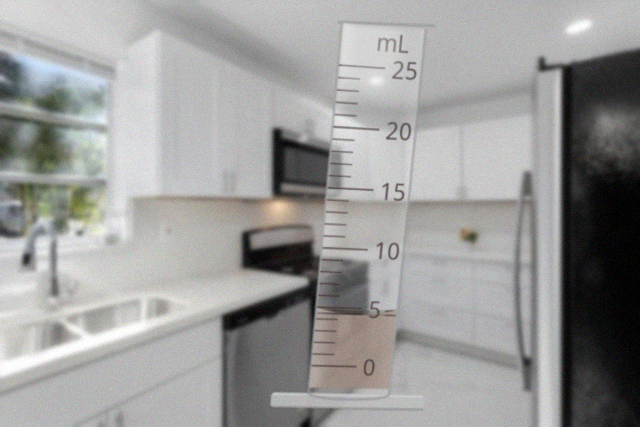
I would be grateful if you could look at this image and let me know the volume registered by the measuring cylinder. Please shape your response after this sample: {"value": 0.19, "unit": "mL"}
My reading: {"value": 4.5, "unit": "mL"}
